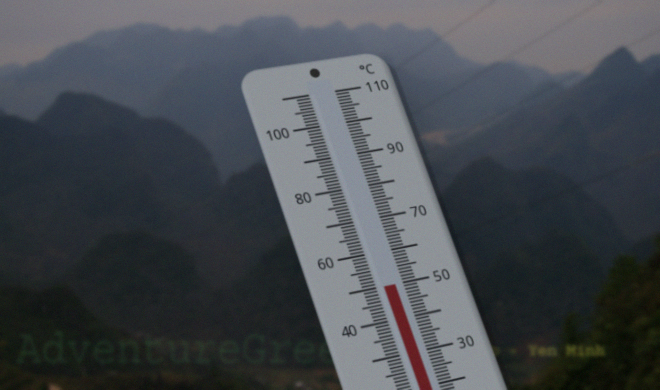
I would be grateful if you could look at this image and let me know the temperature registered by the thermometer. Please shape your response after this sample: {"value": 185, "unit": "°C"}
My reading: {"value": 50, "unit": "°C"}
